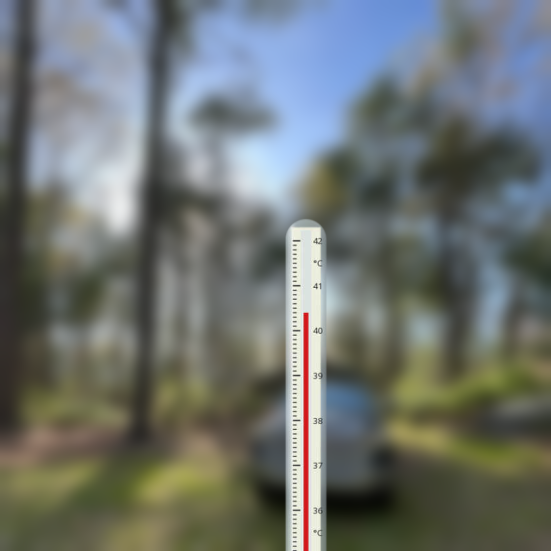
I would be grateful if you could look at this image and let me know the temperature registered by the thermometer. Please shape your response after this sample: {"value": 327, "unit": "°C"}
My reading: {"value": 40.4, "unit": "°C"}
